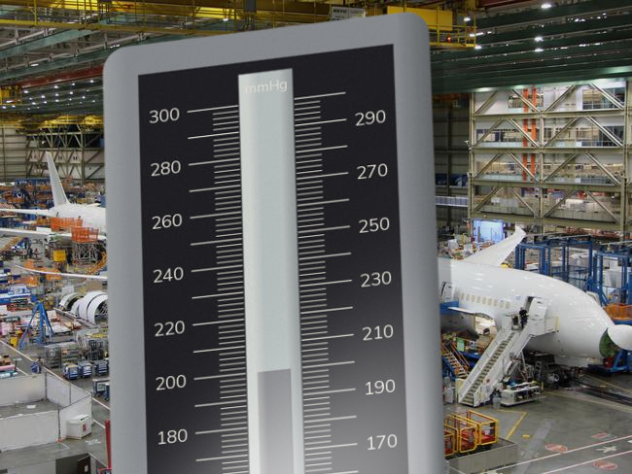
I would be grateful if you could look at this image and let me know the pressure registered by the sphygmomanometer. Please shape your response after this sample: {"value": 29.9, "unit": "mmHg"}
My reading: {"value": 200, "unit": "mmHg"}
